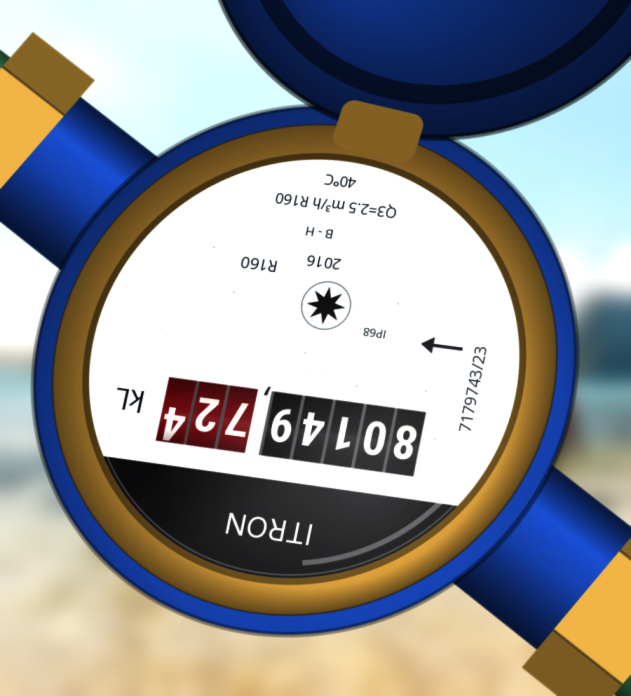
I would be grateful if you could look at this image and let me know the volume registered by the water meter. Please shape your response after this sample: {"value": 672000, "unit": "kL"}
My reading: {"value": 80149.724, "unit": "kL"}
